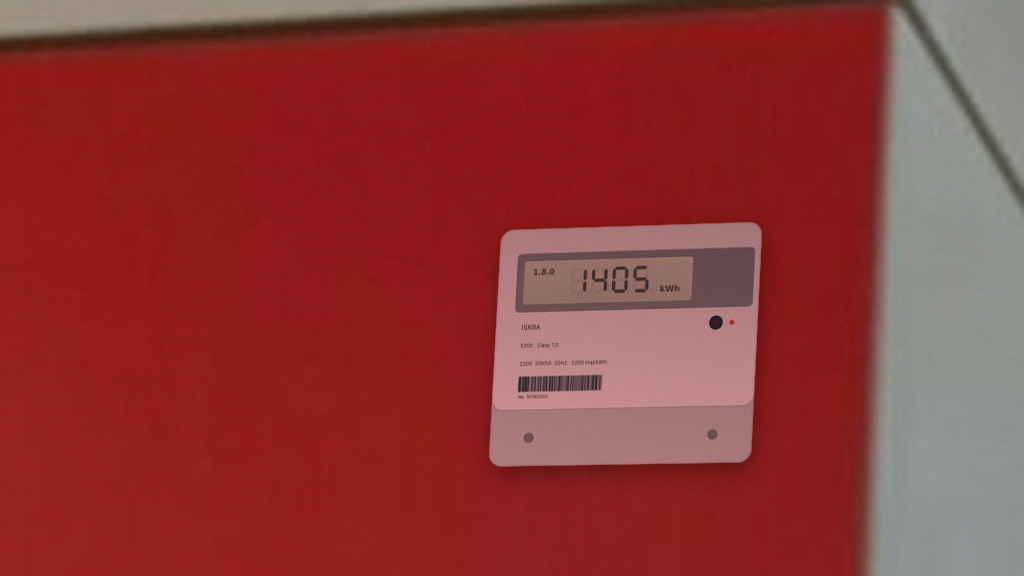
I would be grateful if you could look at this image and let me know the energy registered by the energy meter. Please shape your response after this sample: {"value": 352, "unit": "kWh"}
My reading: {"value": 1405, "unit": "kWh"}
